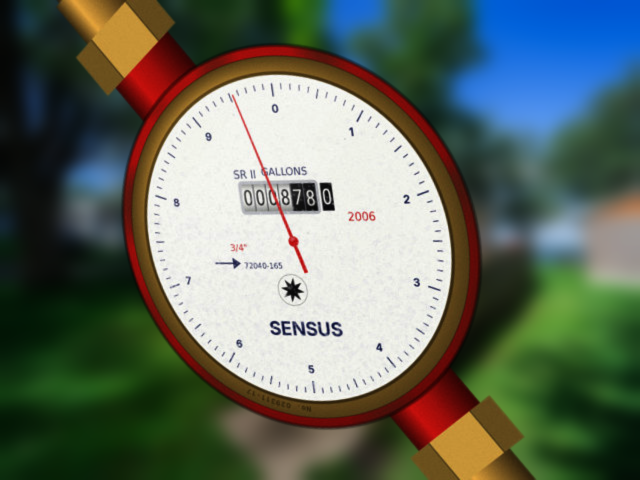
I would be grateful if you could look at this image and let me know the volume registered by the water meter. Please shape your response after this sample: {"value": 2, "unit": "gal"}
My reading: {"value": 8779.5, "unit": "gal"}
